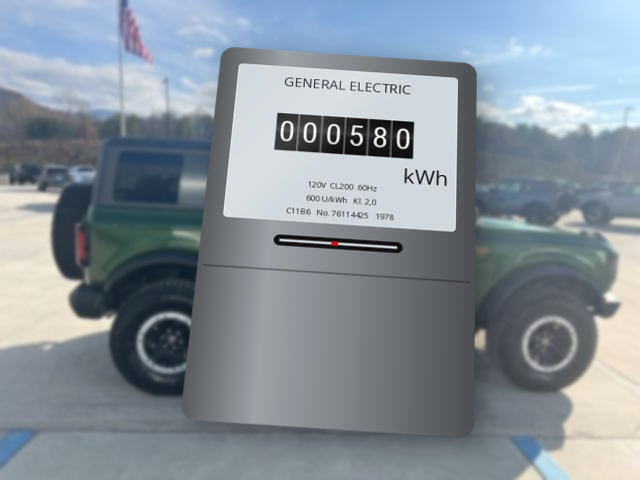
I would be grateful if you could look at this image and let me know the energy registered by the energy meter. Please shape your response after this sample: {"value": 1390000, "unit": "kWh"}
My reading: {"value": 580, "unit": "kWh"}
